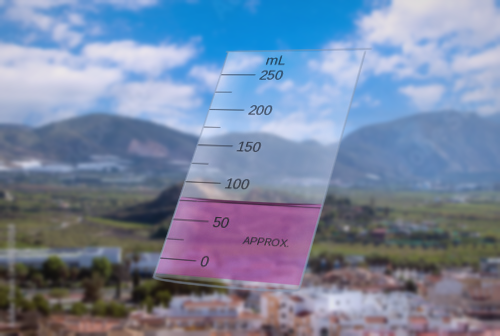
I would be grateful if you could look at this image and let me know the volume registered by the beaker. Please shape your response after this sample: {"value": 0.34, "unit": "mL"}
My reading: {"value": 75, "unit": "mL"}
